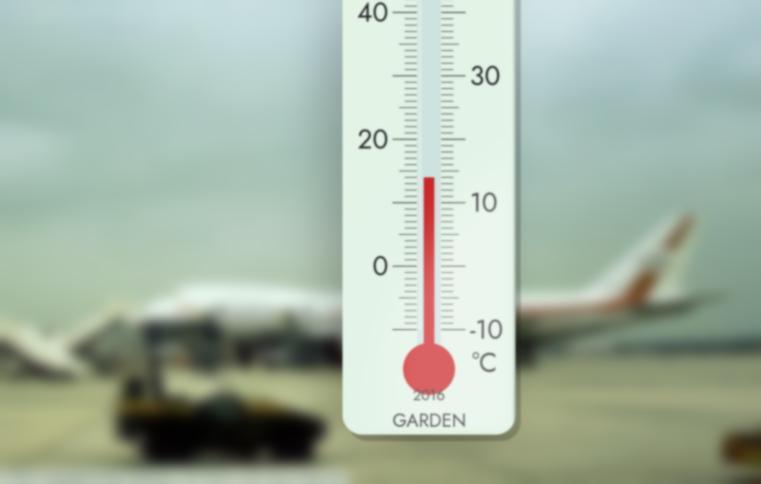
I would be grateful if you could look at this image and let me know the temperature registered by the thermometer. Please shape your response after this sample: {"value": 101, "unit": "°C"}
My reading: {"value": 14, "unit": "°C"}
